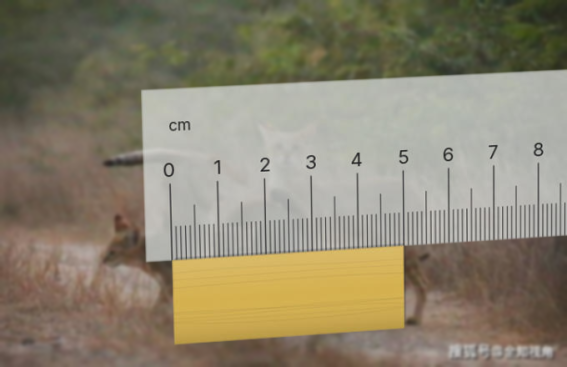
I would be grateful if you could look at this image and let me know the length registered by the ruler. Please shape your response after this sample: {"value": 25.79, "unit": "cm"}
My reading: {"value": 5, "unit": "cm"}
